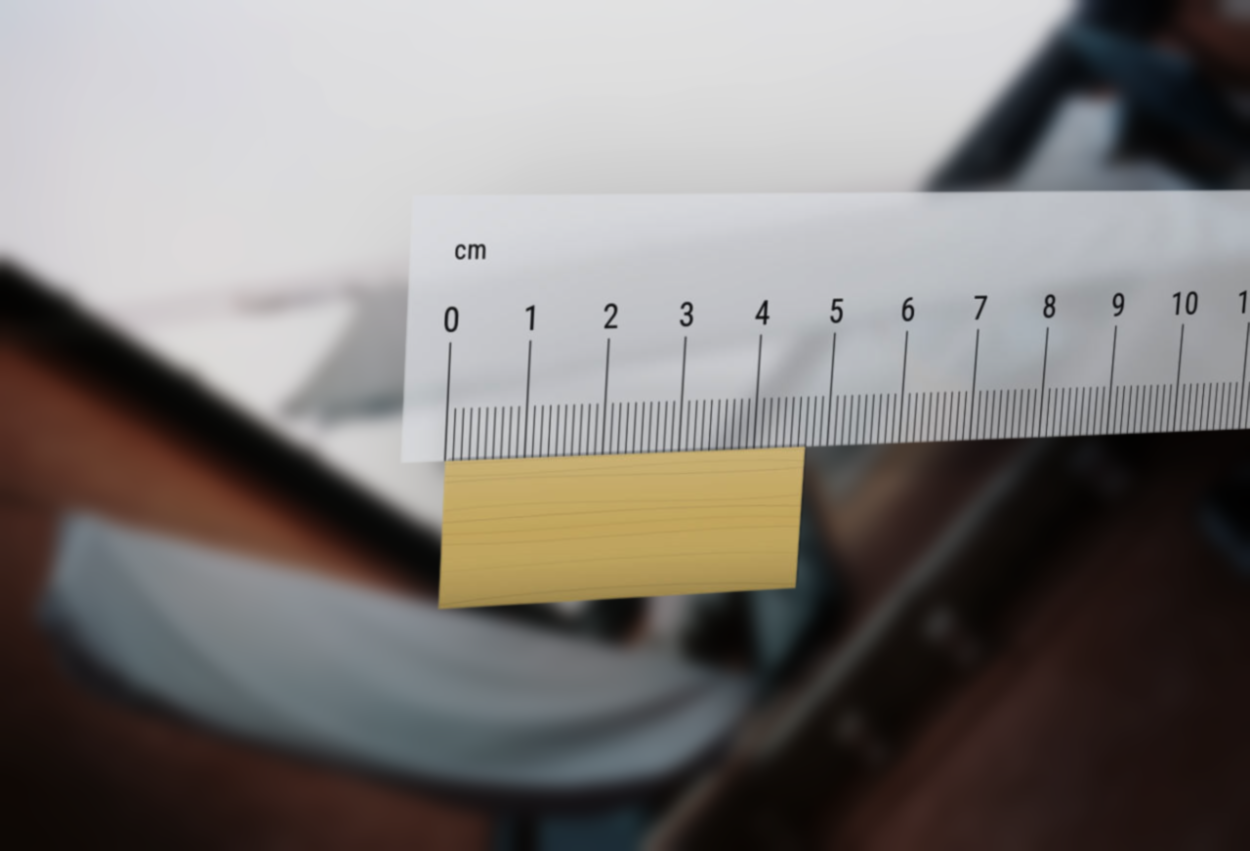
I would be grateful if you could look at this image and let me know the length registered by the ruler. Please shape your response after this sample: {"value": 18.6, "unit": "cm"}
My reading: {"value": 4.7, "unit": "cm"}
